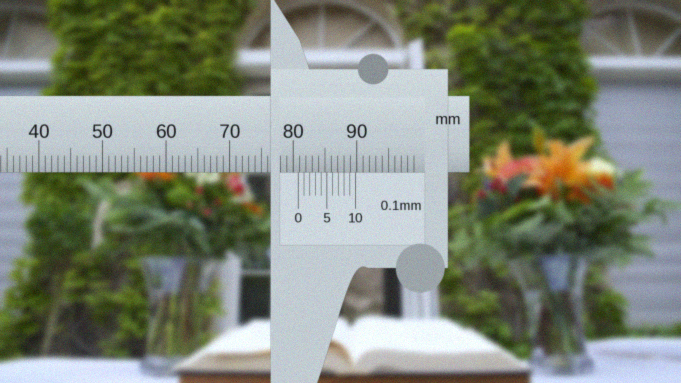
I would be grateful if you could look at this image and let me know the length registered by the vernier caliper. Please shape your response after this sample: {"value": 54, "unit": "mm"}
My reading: {"value": 80.8, "unit": "mm"}
